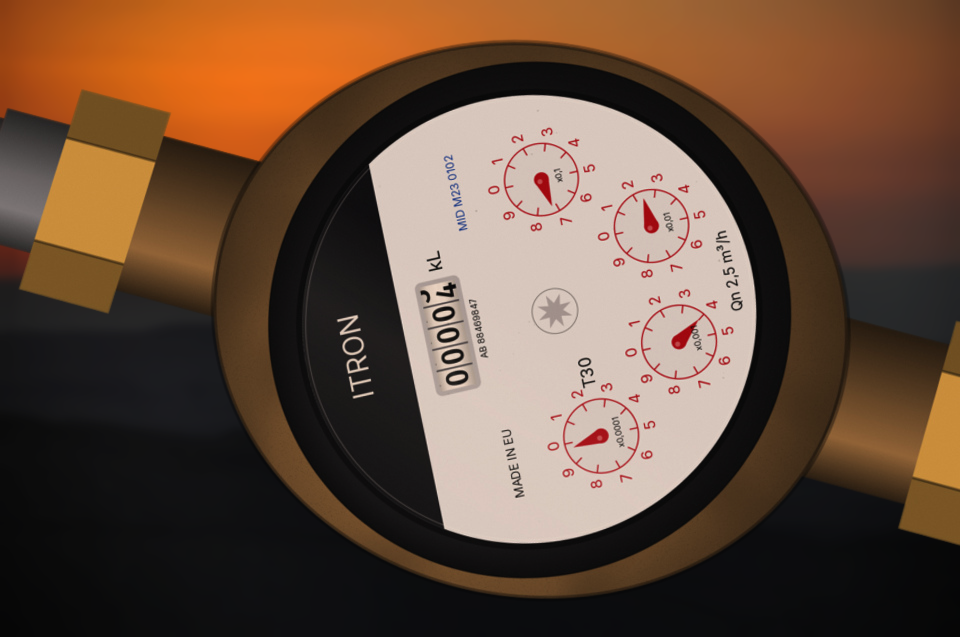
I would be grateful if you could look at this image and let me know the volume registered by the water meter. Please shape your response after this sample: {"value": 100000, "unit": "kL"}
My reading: {"value": 3.7239, "unit": "kL"}
